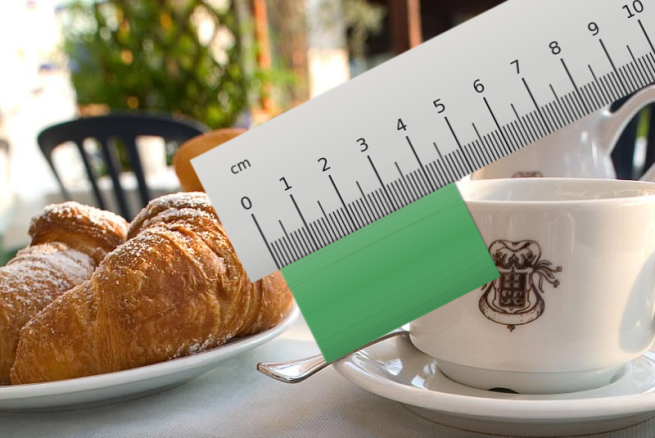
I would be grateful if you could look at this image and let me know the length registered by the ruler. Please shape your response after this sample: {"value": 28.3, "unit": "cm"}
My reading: {"value": 4.5, "unit": "cm"}
